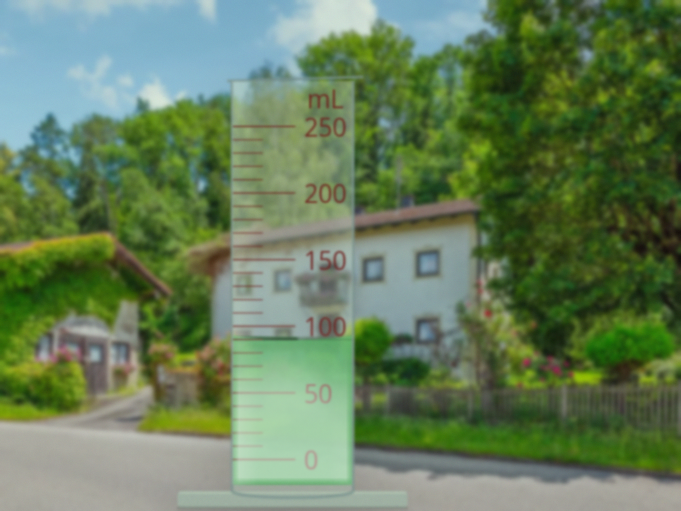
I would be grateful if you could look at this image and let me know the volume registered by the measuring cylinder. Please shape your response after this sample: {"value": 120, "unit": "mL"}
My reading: {"value": 90, "unit": "mL"}
